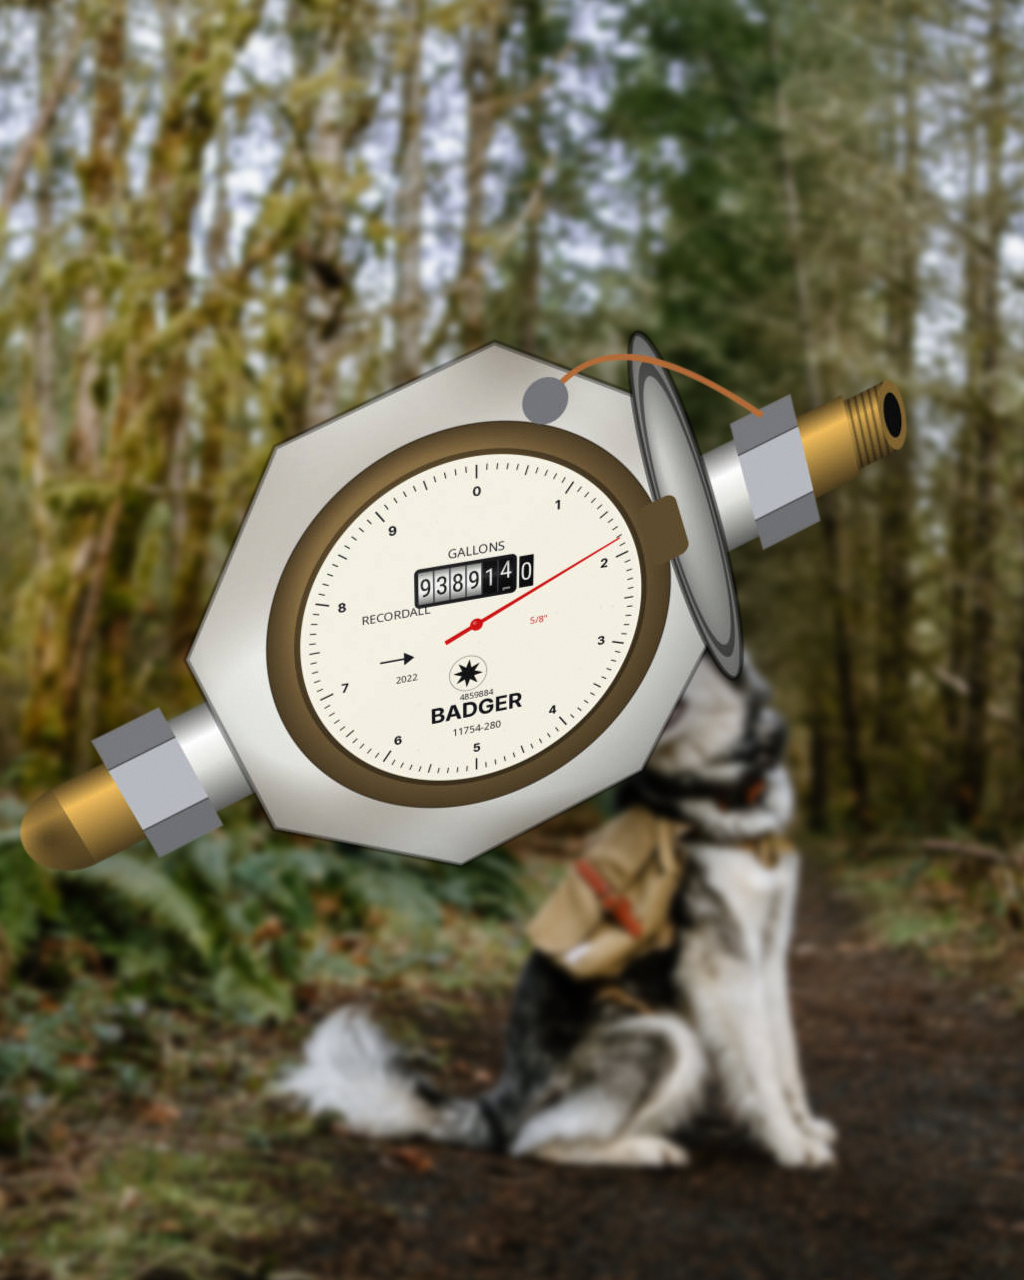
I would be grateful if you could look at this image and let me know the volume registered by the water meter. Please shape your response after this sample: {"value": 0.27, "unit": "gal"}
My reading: {"value": 9389141.8, "unit": "gal"}
